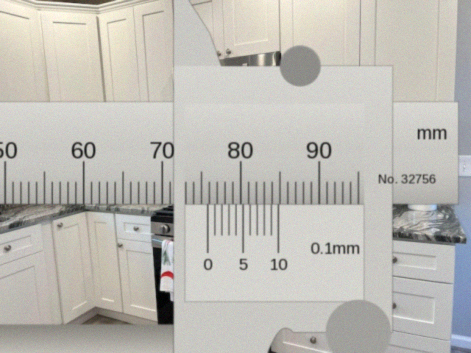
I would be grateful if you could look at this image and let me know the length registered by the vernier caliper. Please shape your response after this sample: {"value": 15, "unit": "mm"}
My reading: {"value": 75.8, "unit": "mm"}
